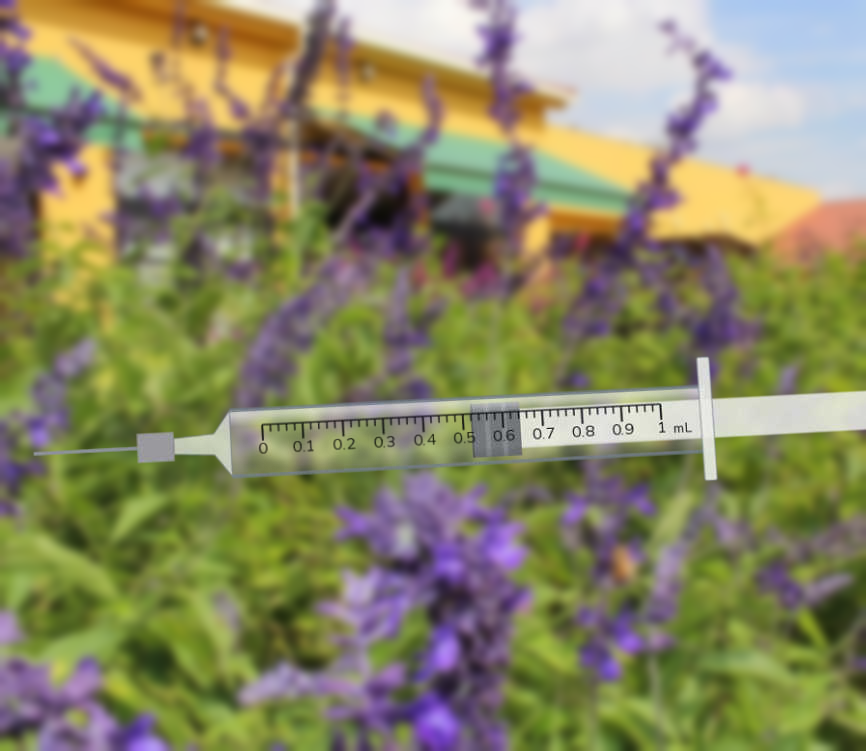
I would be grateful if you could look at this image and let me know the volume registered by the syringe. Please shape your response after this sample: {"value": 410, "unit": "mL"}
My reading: {"value": 0.52, "unit": "mL"}
